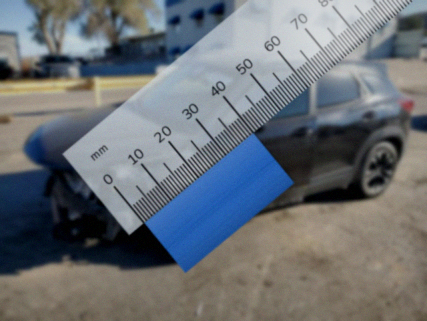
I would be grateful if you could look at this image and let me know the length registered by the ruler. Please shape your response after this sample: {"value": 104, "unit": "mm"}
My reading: {"value": 40, "unit": "mm"}
